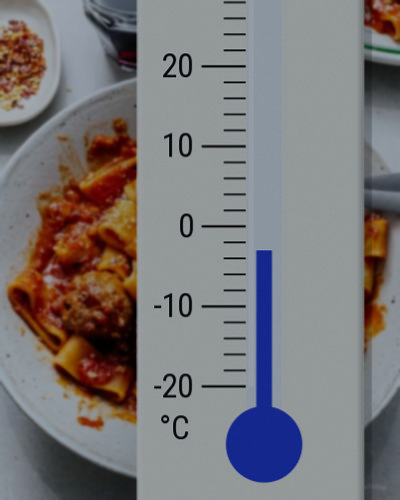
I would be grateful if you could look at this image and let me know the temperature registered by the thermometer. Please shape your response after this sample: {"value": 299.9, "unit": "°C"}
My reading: {"value": -3, "unit": "°C"}
